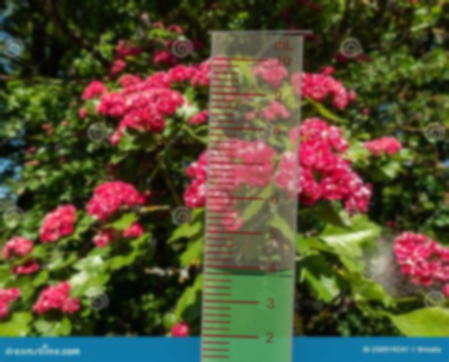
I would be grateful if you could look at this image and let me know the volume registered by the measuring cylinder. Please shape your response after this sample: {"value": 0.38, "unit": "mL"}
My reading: {"value": 3.8, "unit": "mL"}
